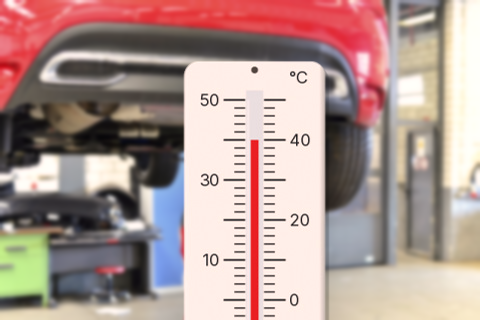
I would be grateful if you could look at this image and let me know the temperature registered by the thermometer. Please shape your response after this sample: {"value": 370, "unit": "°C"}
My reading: {"value": 40, "unit": "°C"}
